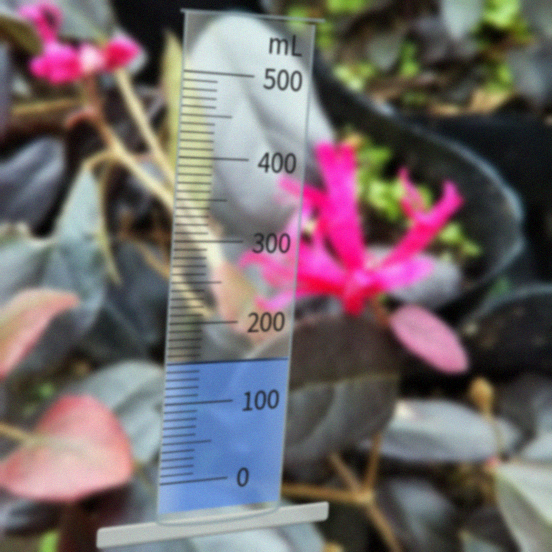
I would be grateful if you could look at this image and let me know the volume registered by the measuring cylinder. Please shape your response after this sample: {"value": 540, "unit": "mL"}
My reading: {"value": 150, "unit": "mL"}
